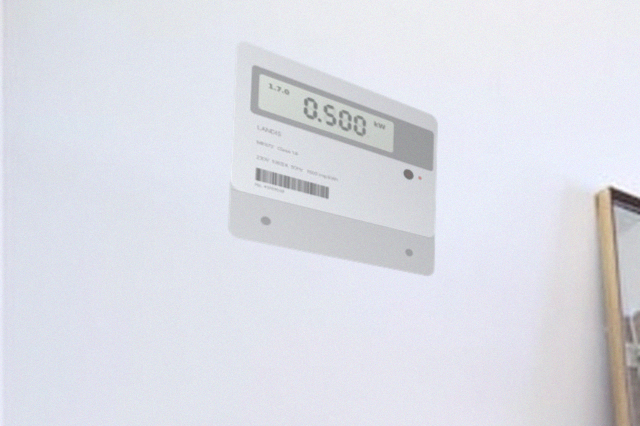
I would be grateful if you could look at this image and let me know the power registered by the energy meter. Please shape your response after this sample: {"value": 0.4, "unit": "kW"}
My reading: {"value": 0.500, "unit": "kW"}
